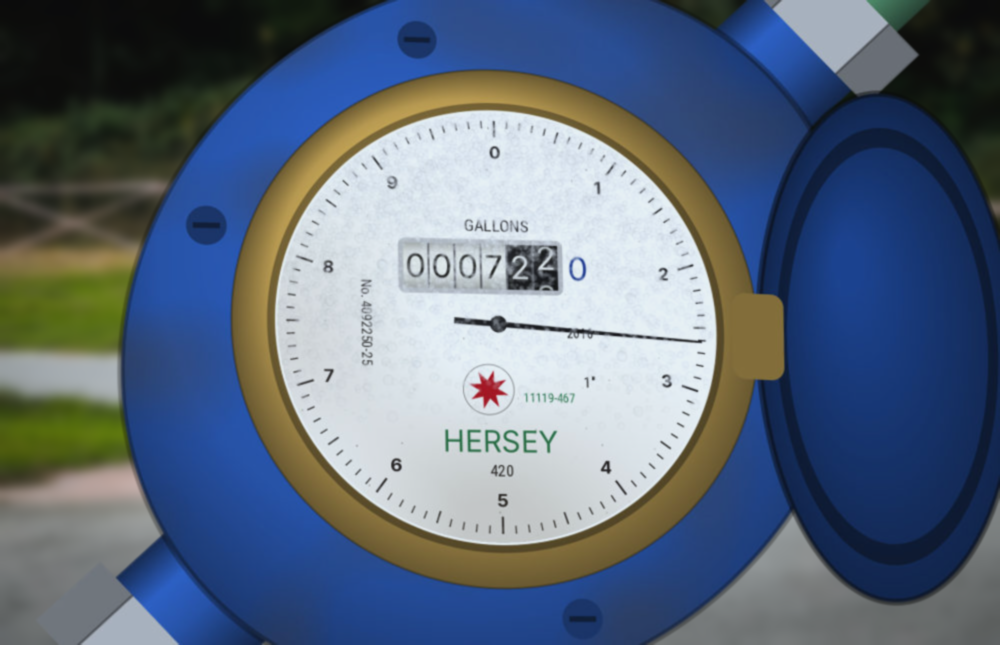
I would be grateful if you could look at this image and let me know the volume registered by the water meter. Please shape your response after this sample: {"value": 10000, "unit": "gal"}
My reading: {"value": 7222.6, "unit": "gal"}
